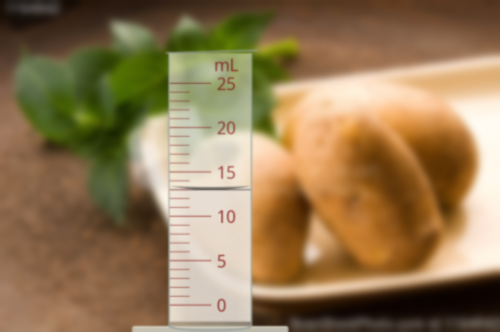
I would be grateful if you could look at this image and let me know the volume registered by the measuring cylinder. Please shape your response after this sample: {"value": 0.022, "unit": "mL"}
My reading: {"value": 13, "unit": "mL"}
